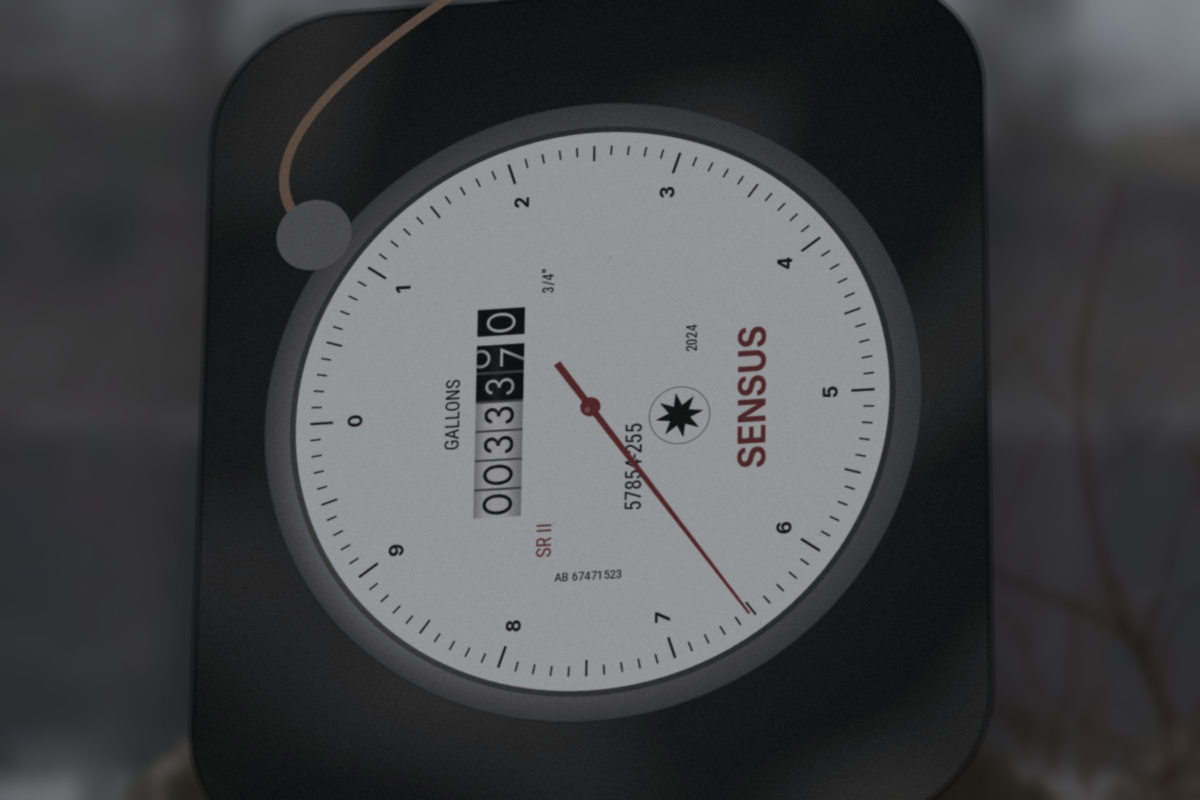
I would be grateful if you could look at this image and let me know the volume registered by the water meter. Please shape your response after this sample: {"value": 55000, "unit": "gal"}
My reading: {"value": 33366.5, "unit": "gal"}
